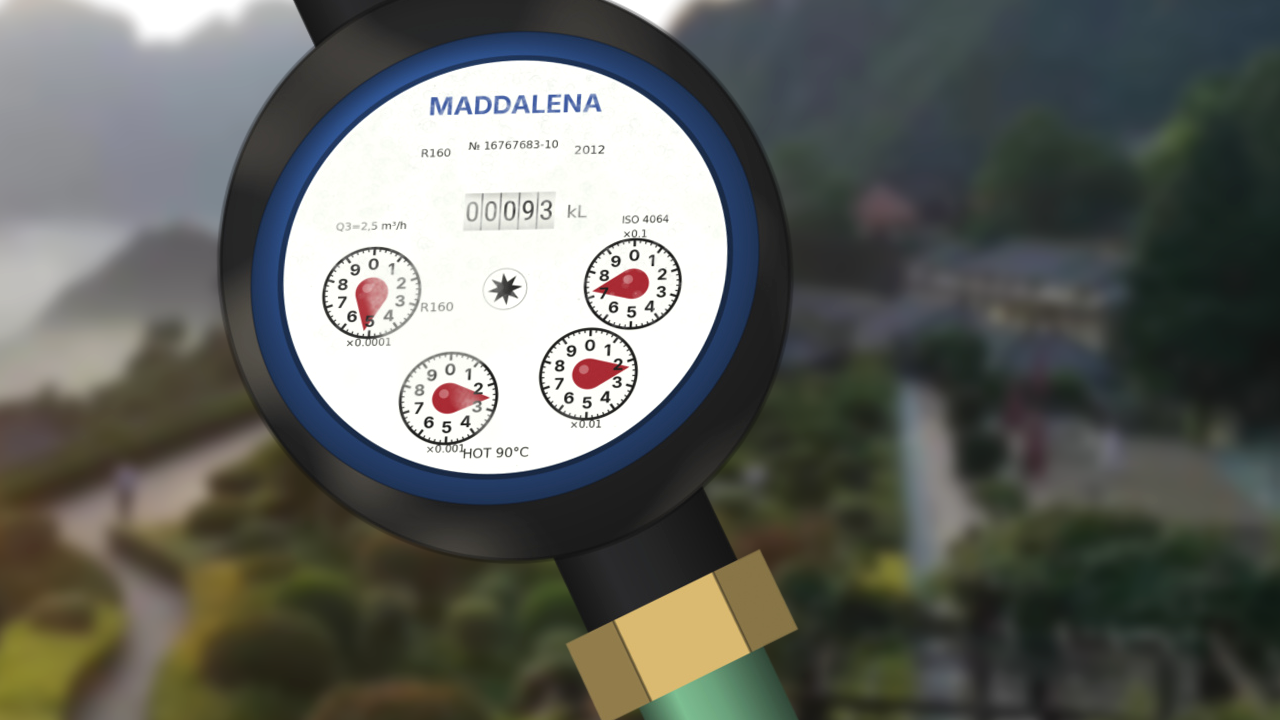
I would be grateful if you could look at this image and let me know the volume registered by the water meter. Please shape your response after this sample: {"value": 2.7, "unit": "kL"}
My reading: {"value": 93.7225, "unit": "kL"}
